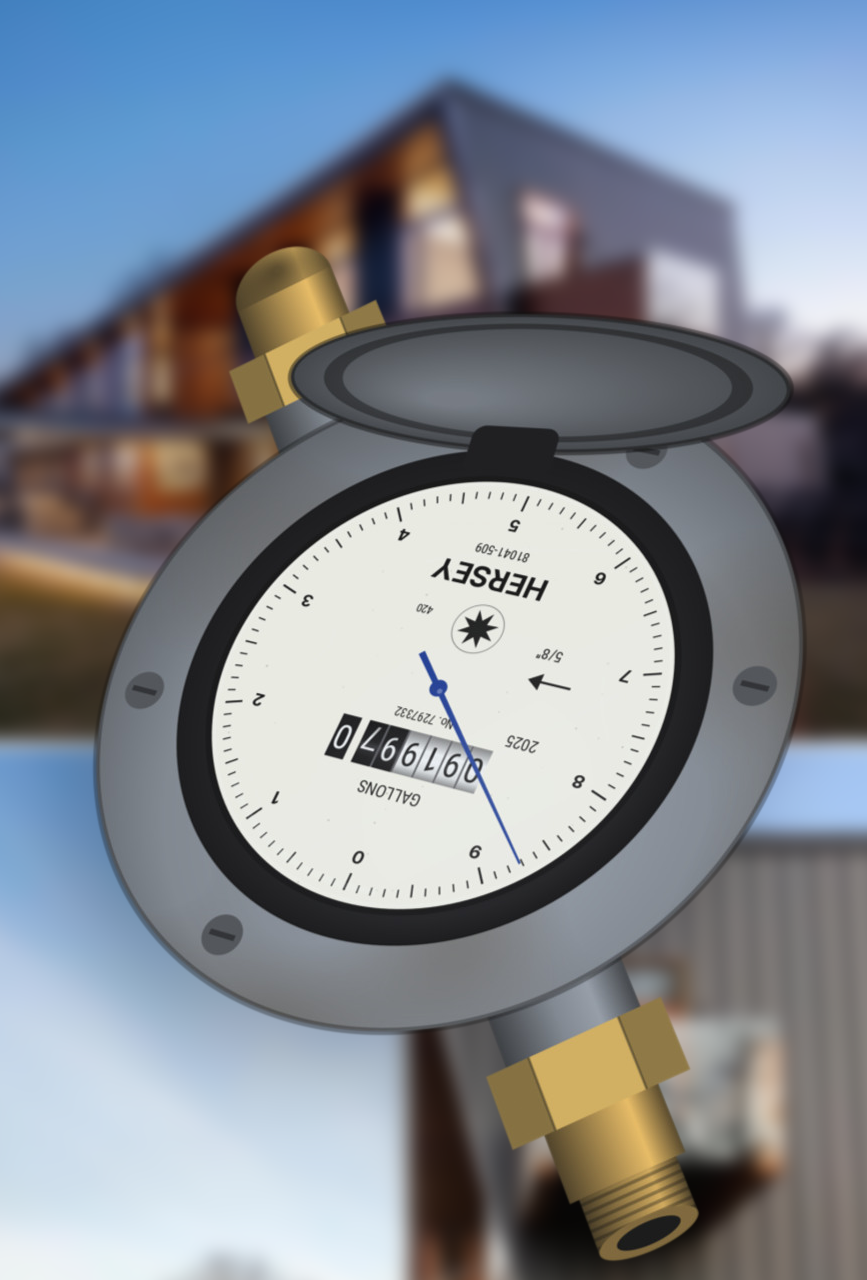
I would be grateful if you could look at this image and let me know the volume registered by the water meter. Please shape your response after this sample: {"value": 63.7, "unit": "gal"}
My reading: {"value": 919968.7, "unit": "gal"}
